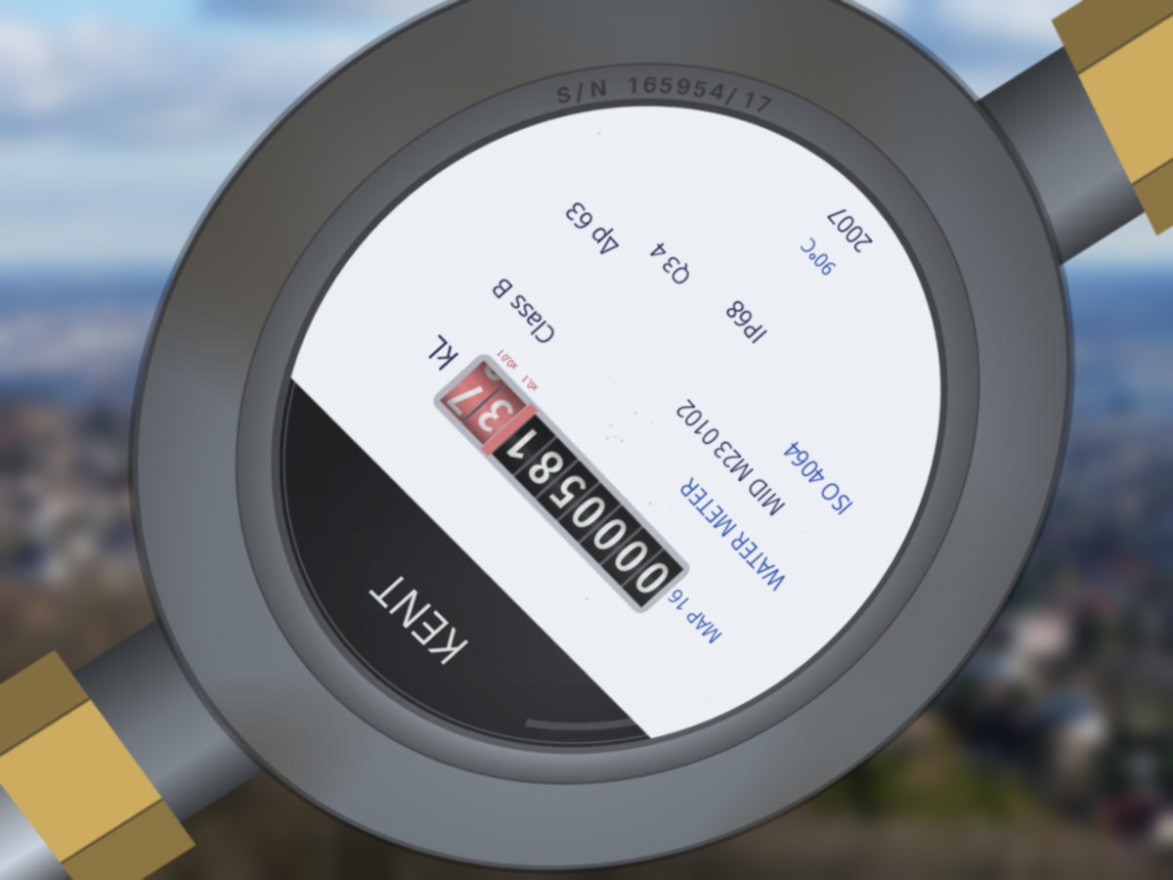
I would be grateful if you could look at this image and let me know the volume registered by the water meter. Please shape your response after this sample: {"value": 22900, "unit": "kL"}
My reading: {"value": 581.37, "unit": "kL"}
